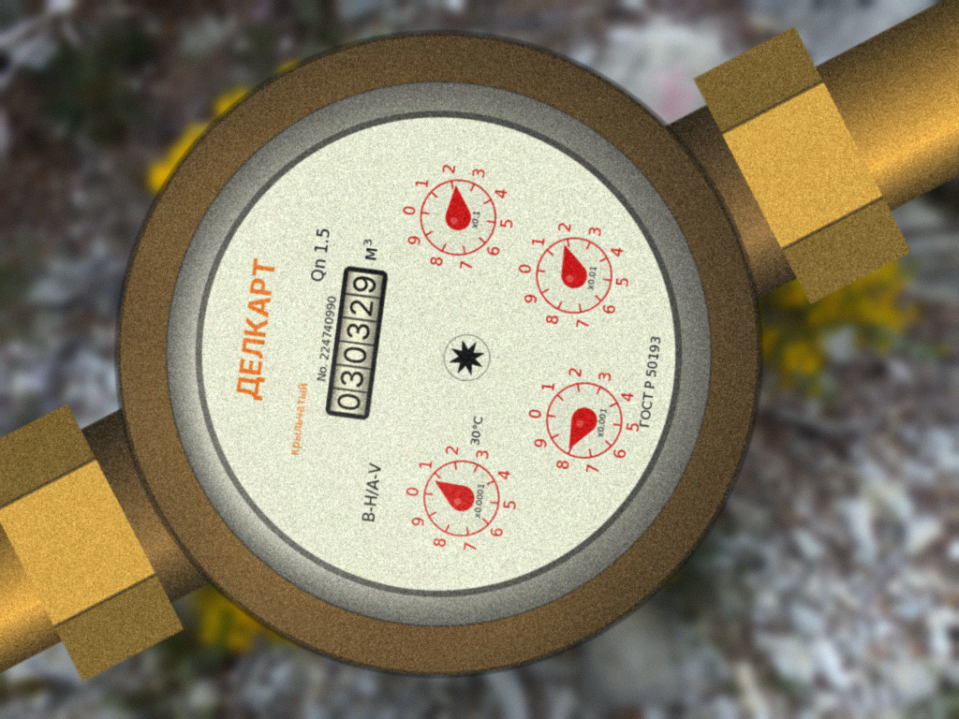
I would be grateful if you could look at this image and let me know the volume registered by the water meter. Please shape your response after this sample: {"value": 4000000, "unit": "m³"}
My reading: {"value": 30329.2180, "unit": "m³"}
